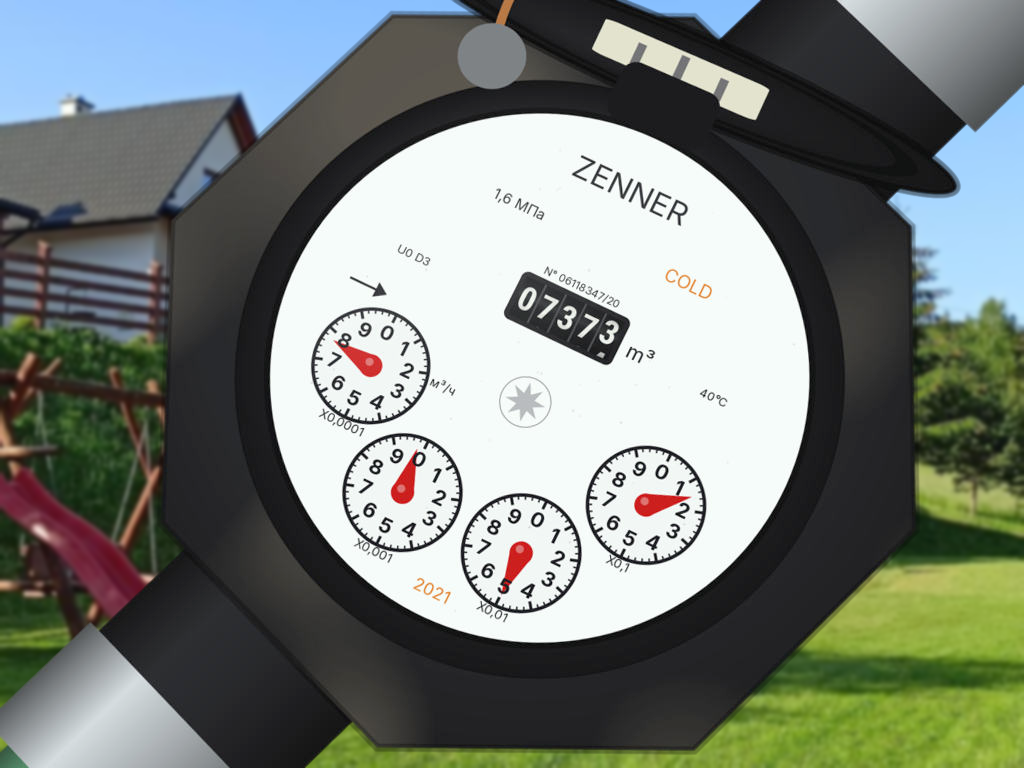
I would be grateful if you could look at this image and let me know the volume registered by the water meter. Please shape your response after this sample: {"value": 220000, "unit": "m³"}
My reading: {"value": 7373.1497, "unit": "m³"}
